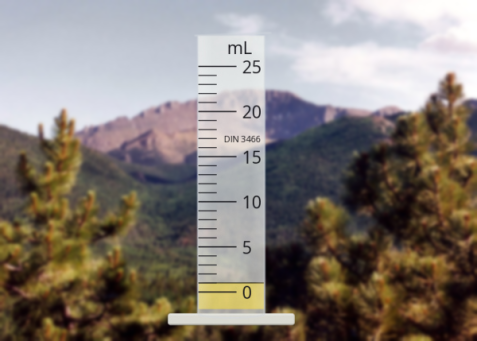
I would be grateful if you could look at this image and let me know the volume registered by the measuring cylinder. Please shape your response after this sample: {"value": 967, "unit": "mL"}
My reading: {"value": 1, "unit": "mL"}
